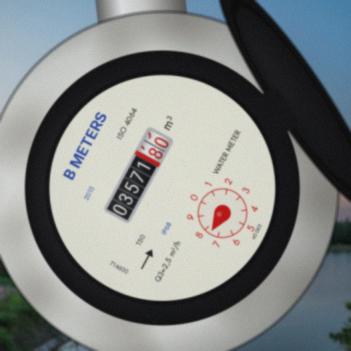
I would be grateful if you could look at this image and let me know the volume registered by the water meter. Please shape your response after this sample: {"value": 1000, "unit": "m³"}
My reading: {"value": 3571.797, "unit": "m³"}
